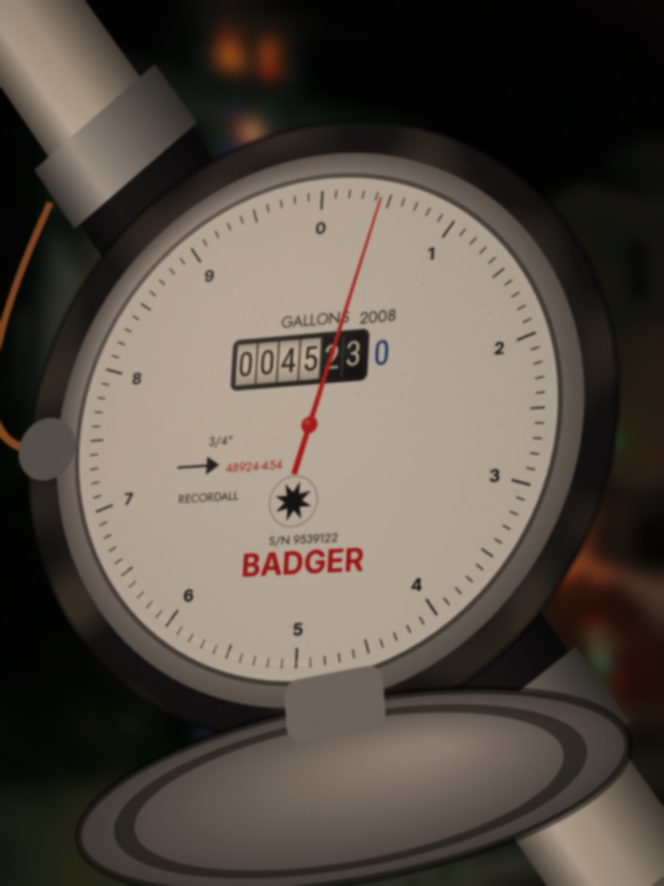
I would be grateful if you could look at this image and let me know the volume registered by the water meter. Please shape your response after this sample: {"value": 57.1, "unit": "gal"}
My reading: {"value": 45230.4, "unit": "gal"}
